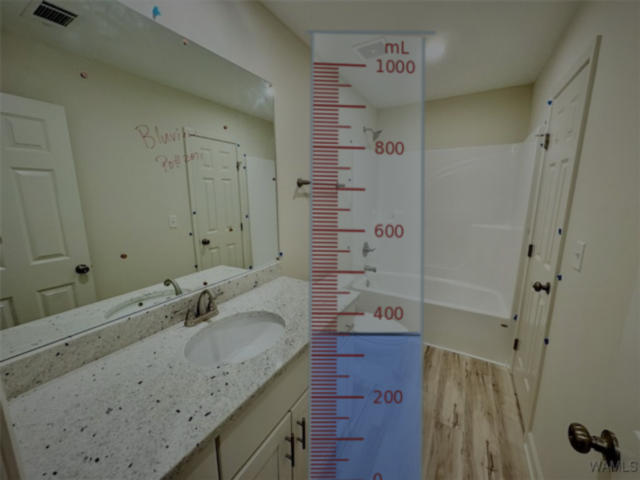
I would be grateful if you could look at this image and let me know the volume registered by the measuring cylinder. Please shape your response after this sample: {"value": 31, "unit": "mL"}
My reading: {"value": 350, "unit": "mL"}
